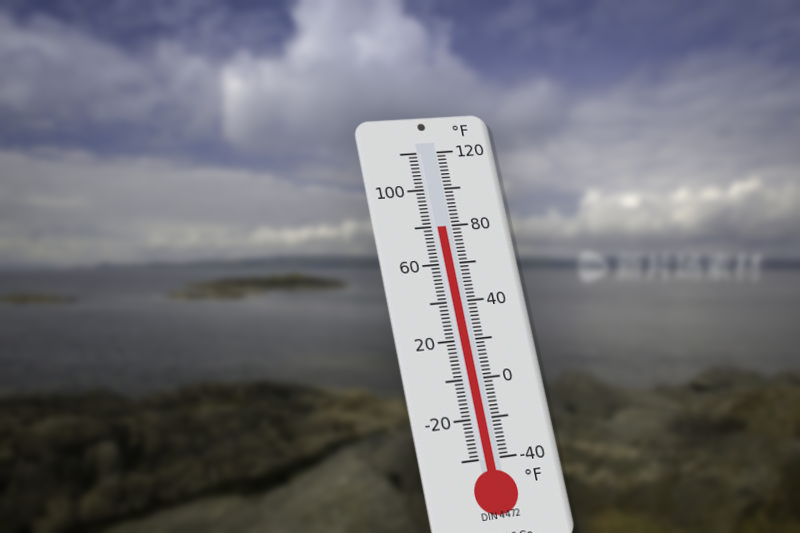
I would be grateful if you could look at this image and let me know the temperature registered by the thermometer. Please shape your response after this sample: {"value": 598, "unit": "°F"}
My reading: {"value": 80, "unit": "°F"}
